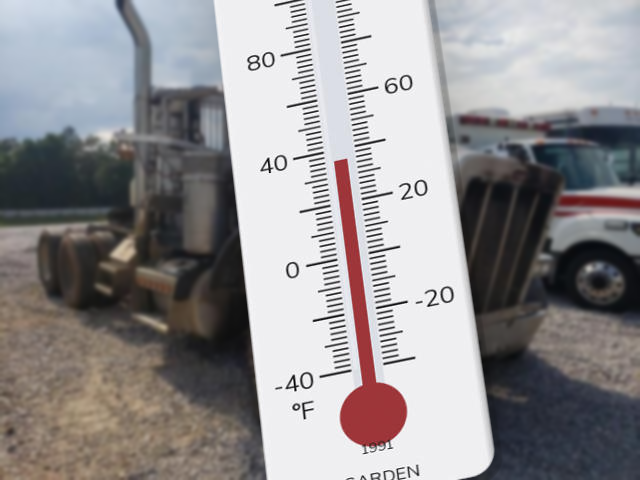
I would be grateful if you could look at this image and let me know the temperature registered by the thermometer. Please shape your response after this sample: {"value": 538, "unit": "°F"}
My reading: {"value": 36, "unit": "°F"}
